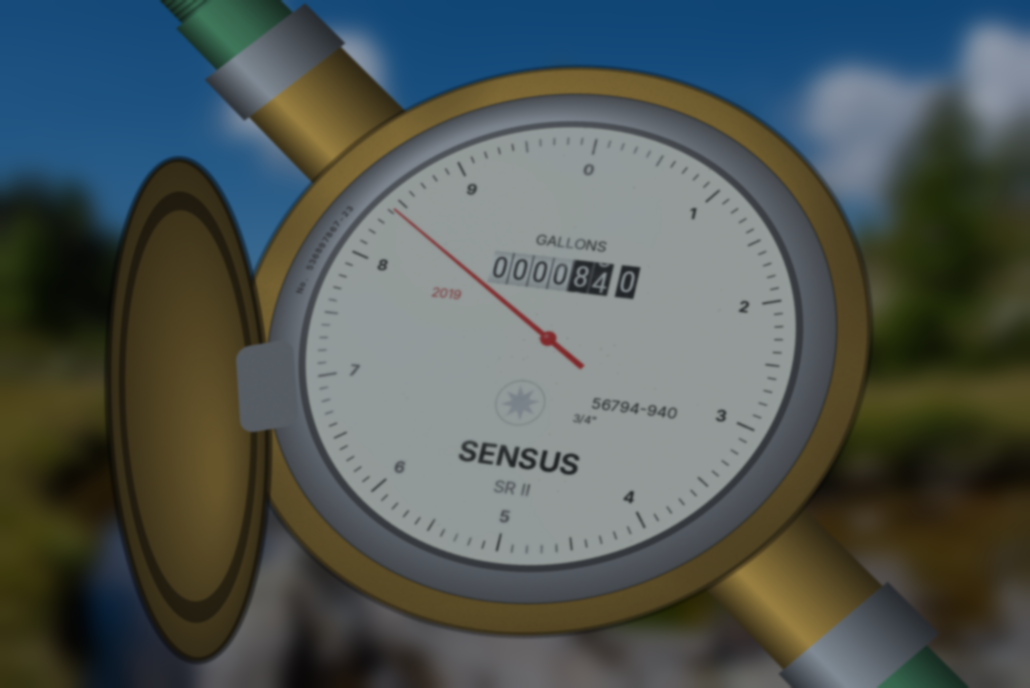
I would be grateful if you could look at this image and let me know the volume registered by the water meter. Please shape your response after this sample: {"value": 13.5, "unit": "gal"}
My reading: {"value": 838.4, "unit": "gal"}
